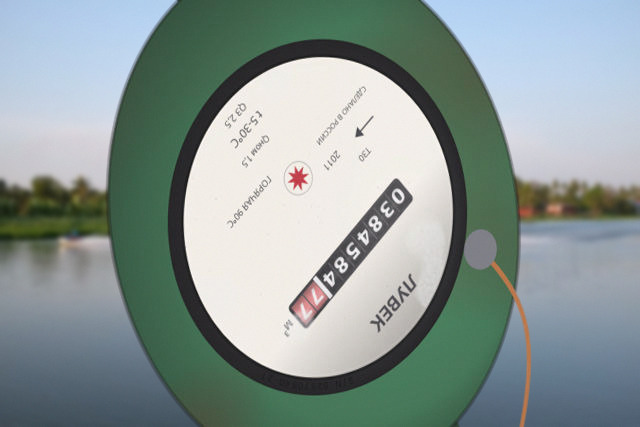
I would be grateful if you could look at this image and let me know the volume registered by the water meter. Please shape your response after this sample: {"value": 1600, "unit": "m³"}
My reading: {"value": 384584.77, "unit": "m³"}
